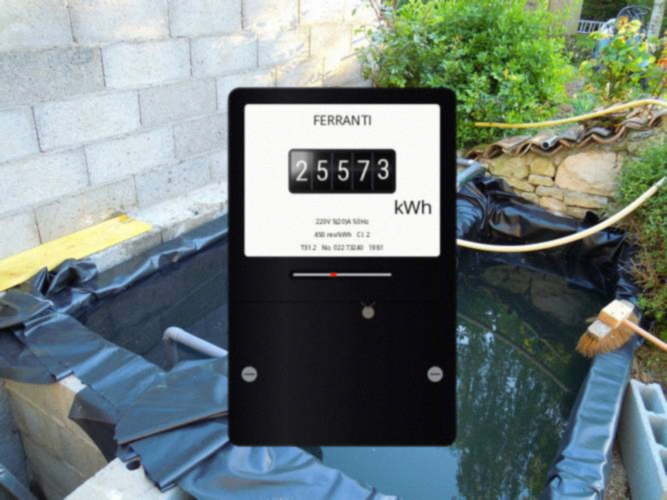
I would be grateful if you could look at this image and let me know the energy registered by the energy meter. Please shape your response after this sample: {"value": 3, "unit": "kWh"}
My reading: {"value": 25573, "unit": "kWh"}
